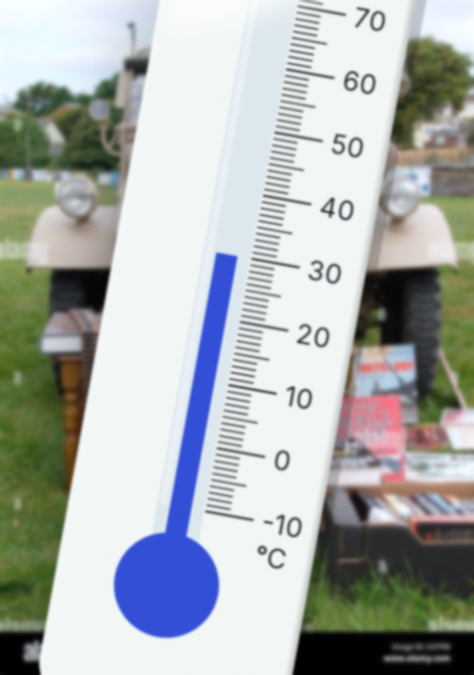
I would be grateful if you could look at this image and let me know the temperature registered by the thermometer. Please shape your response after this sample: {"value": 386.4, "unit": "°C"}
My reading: {"value": 30, "unit": "°C"}
